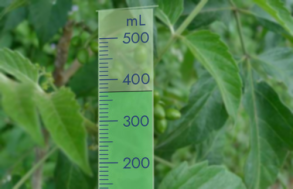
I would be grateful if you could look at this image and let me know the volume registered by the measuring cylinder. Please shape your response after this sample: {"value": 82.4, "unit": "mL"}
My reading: {"value": 370, "unit": "mL"}
